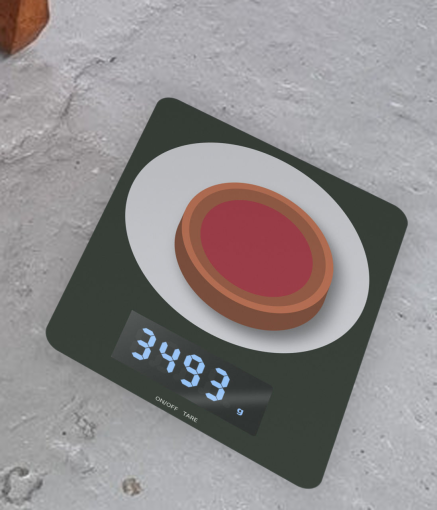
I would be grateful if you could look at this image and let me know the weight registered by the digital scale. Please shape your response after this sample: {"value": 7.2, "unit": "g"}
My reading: {"value": 3493, "unit": "g"}
